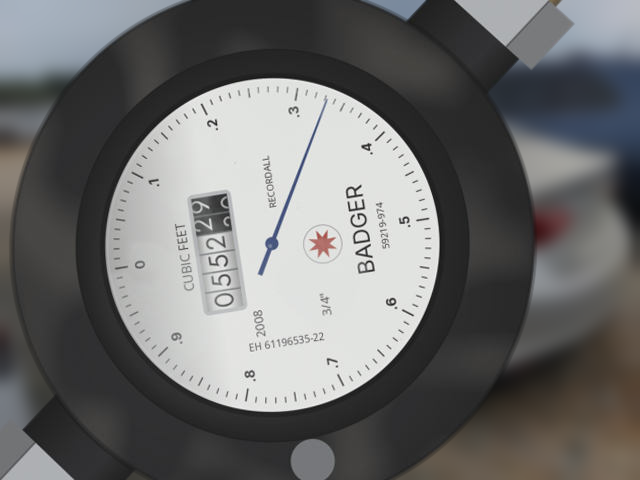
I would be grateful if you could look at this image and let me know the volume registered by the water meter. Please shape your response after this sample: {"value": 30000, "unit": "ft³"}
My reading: {"value": 55229.33, "unit": "ft³"}
